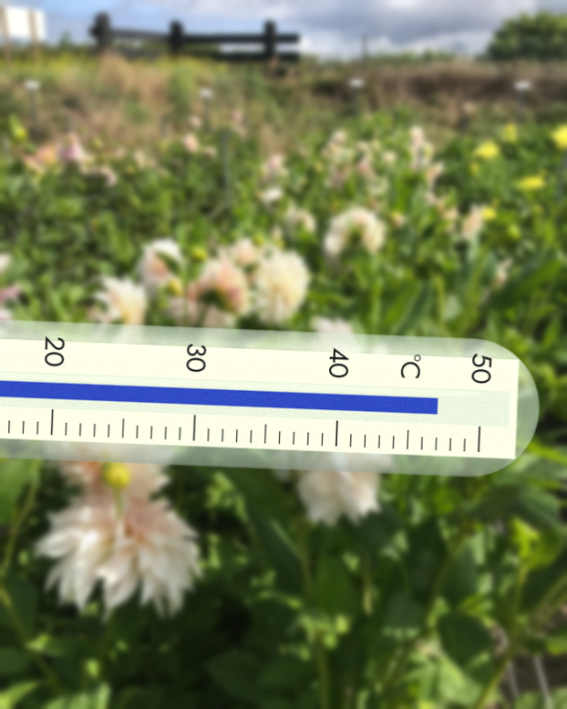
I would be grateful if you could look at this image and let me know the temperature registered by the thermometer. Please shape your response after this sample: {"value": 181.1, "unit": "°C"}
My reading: {"value": 47, "unit": "°C"}
